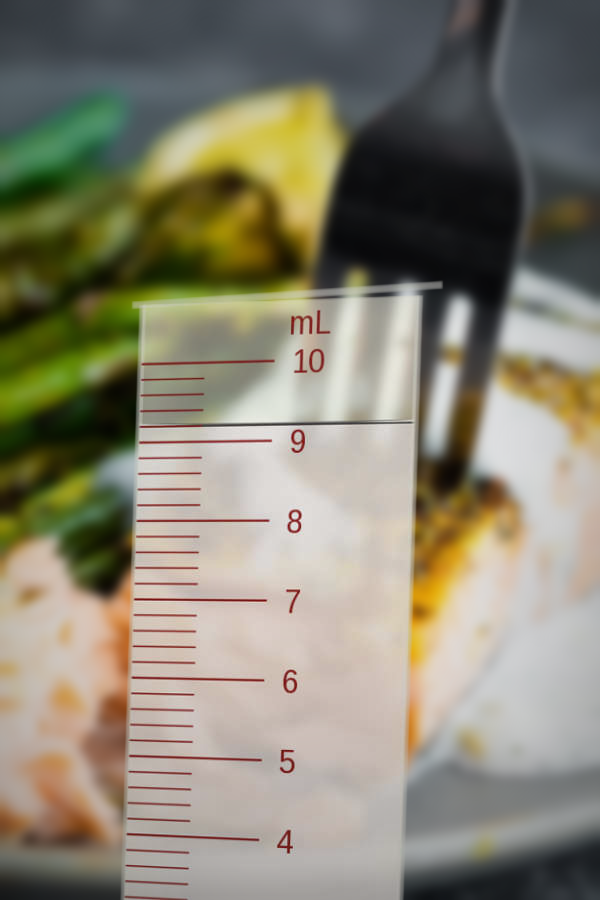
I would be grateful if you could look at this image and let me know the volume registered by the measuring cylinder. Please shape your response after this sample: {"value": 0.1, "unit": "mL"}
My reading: {"value": 9.2, "unit": "mL"}
